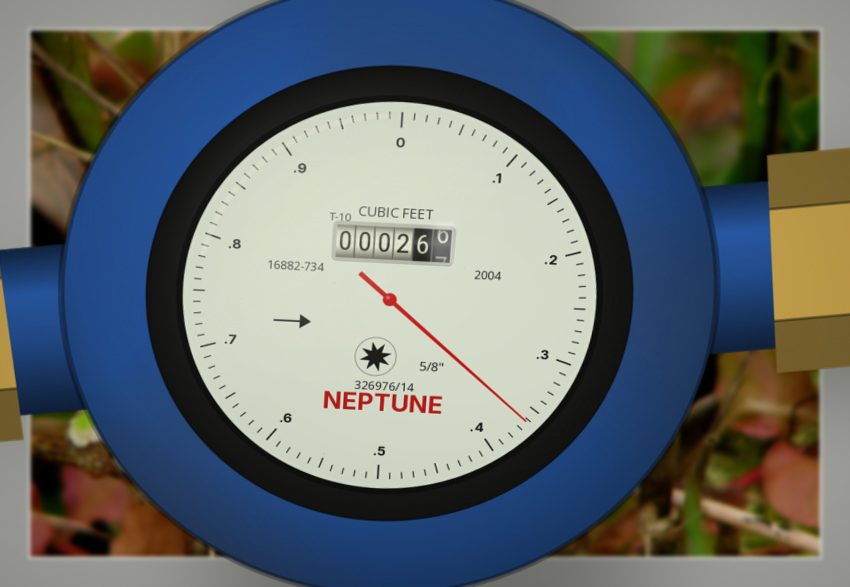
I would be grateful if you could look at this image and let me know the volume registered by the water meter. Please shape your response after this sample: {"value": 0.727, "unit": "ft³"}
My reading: {"value": 266.36, "unit": "ft³"}
